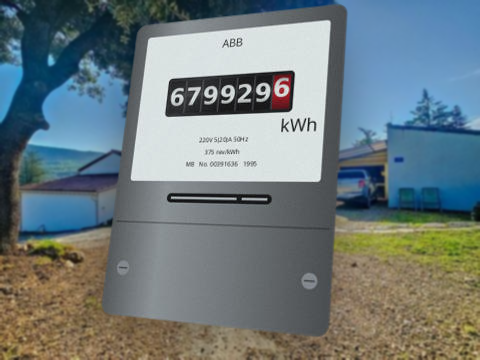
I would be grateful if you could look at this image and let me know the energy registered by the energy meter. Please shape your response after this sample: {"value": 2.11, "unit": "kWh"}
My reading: {"value": 679929.6, "unit": "kWh"}
